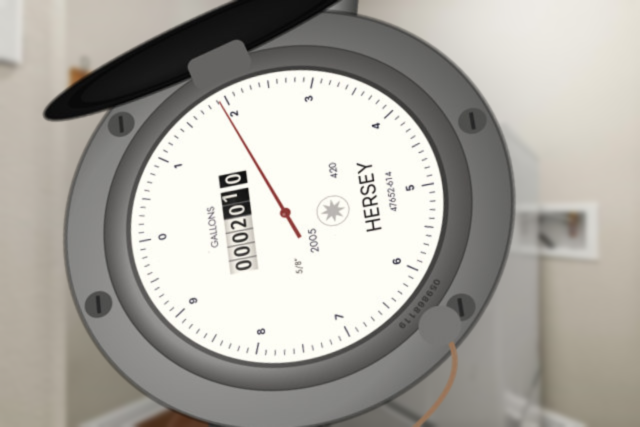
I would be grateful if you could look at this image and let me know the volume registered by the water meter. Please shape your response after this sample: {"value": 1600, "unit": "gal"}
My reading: {"value": 2011.9, "unit": "gal"}
